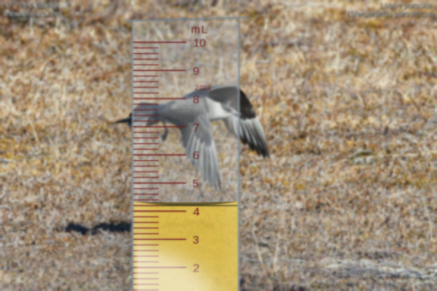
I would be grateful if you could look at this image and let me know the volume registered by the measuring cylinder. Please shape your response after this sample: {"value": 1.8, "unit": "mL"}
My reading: {"value": 4.2, "unit": "mL"}
